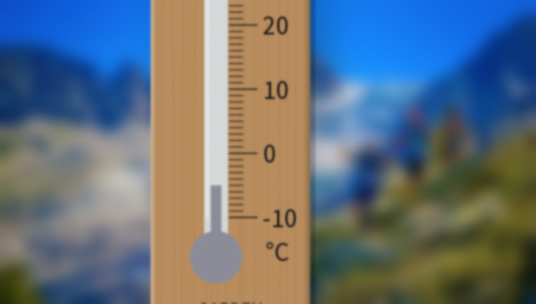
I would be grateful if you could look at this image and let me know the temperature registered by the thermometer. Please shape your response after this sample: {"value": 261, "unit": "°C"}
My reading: {"value": -5, "unit": "°C"}
